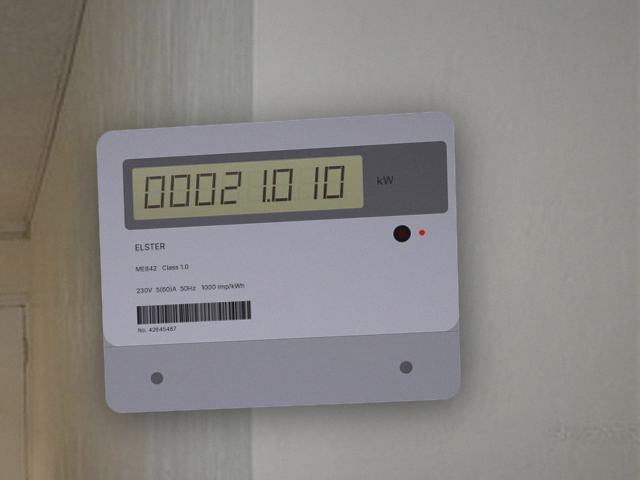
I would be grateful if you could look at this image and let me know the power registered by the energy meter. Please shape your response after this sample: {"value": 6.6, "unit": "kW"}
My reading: {"value": 21.010, "unit": "kW"}
